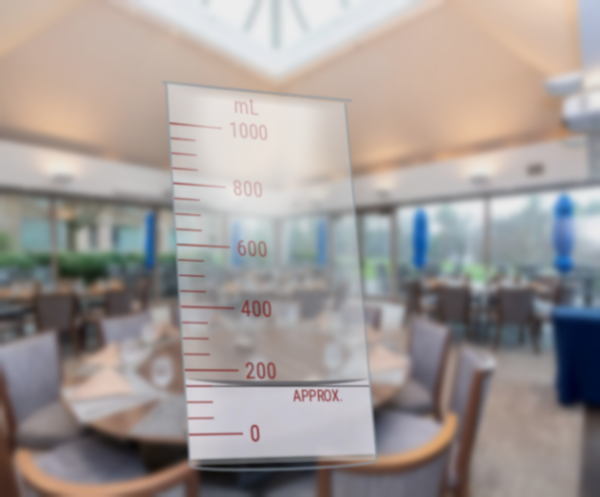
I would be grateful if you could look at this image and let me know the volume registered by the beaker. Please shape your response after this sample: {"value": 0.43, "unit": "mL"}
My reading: {"value": 150, "unit": "mL"}
